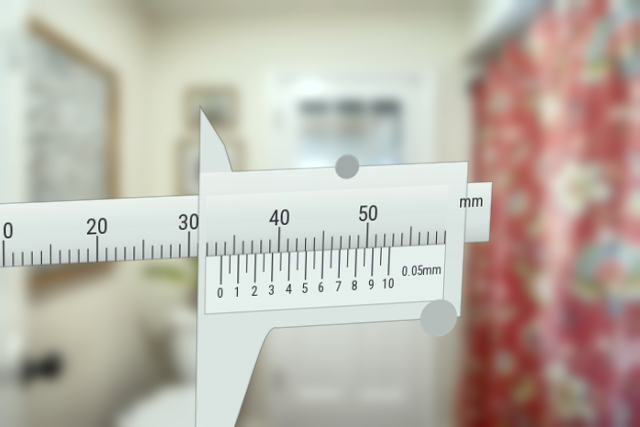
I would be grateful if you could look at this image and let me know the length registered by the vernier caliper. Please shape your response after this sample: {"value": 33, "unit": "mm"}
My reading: {"value": 33.6, "unit": "mm"}
